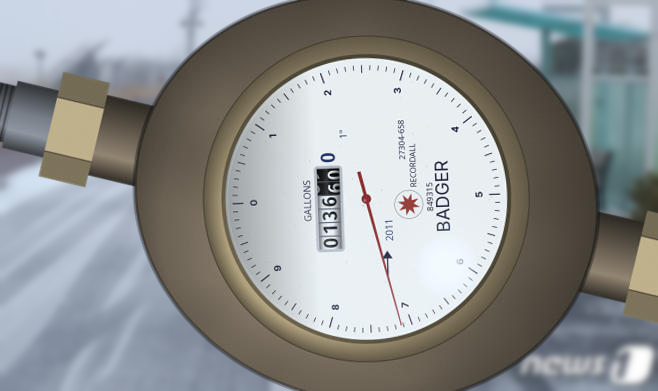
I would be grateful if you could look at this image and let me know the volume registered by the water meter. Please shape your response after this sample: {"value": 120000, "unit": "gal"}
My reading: {"value": 136597.1, "unit": "gal"}
